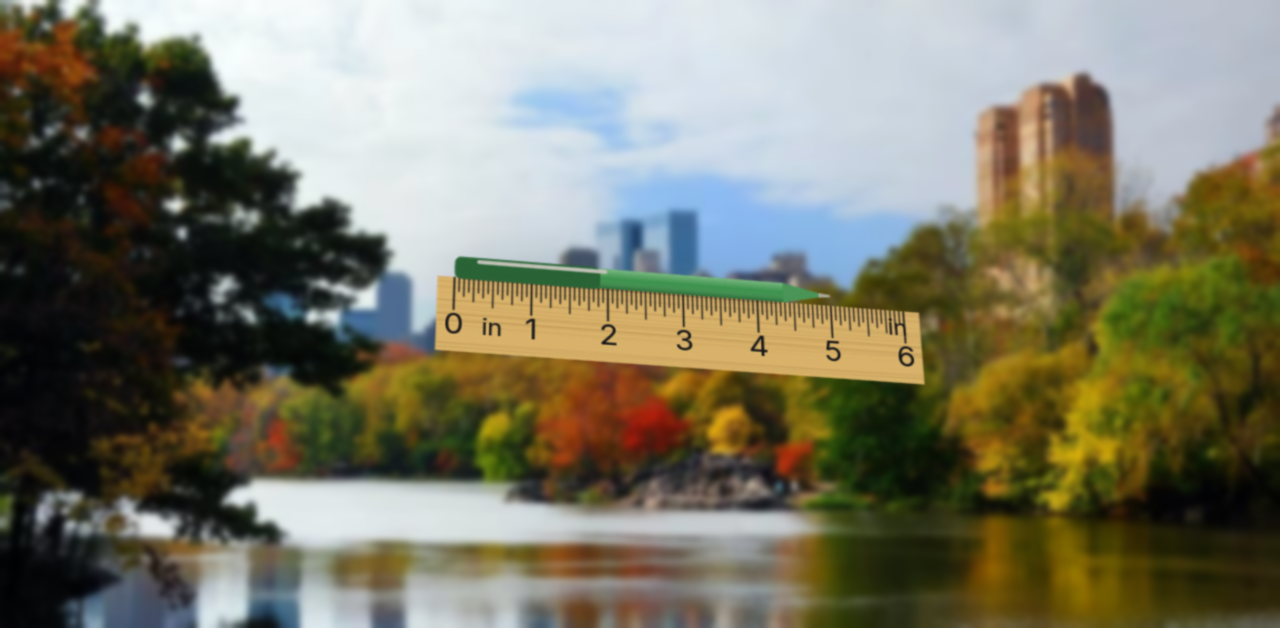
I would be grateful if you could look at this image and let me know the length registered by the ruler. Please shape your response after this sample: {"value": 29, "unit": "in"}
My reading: {"value": 5, "unit": "in"}
